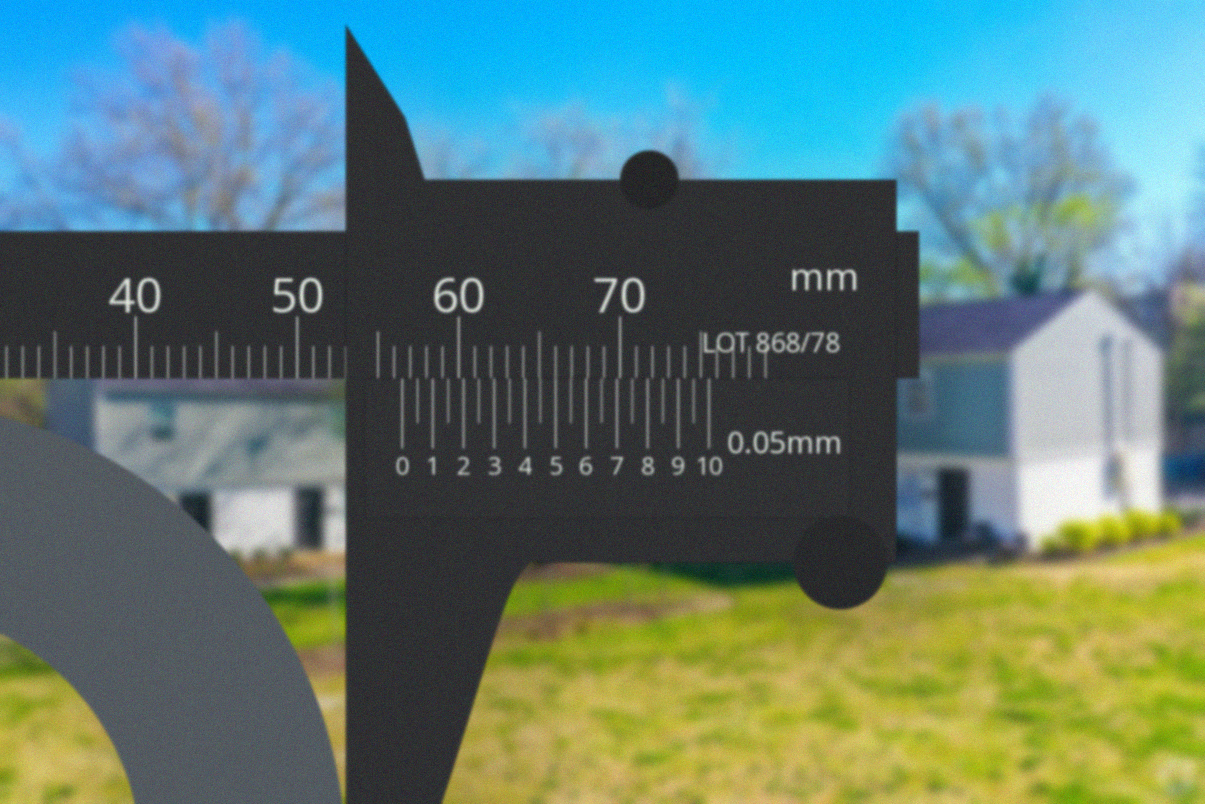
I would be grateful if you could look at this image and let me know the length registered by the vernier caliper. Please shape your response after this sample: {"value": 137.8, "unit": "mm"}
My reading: {"value": 56.5, "unit": "mm"}
